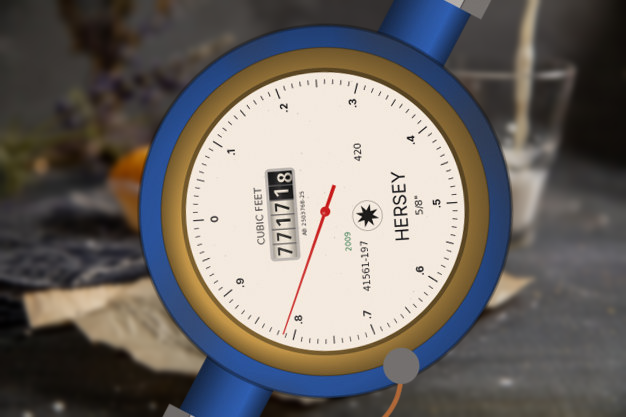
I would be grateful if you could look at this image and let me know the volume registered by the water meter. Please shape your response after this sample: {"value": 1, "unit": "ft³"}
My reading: {"value": 771717.81, "unit": "ft³"}
